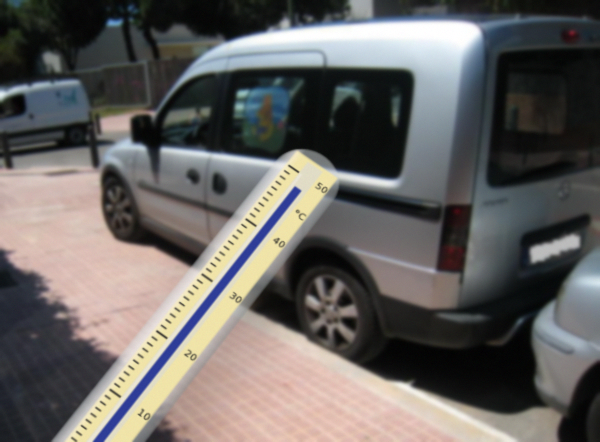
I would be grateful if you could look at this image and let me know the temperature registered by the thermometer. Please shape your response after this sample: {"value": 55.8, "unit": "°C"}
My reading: {"value": 48, "unit": "°C"}
